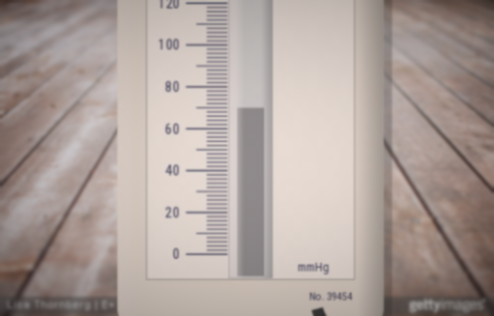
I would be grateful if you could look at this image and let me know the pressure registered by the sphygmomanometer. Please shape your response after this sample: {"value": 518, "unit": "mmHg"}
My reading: {"value": 70, "unit": "mmHg"}
